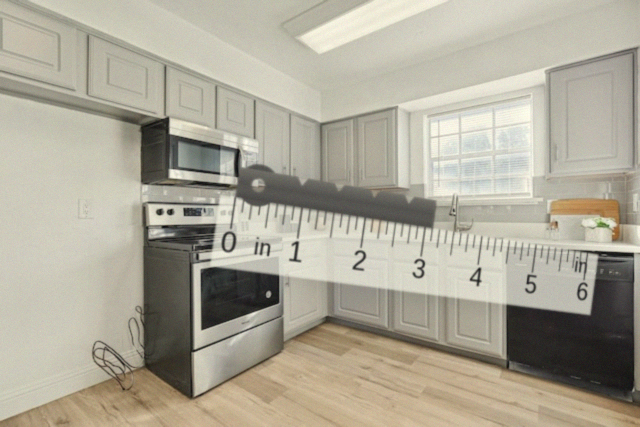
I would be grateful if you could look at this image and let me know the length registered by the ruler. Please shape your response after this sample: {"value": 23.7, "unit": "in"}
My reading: {"value": 3.125, "unit": "in"}
